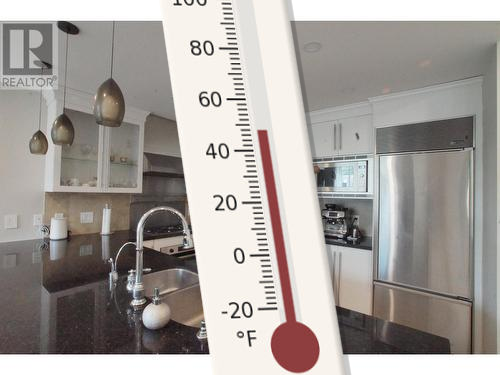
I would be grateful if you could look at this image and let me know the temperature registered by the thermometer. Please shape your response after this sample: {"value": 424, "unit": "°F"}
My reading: {"value": 48, "unit": "°F"}
